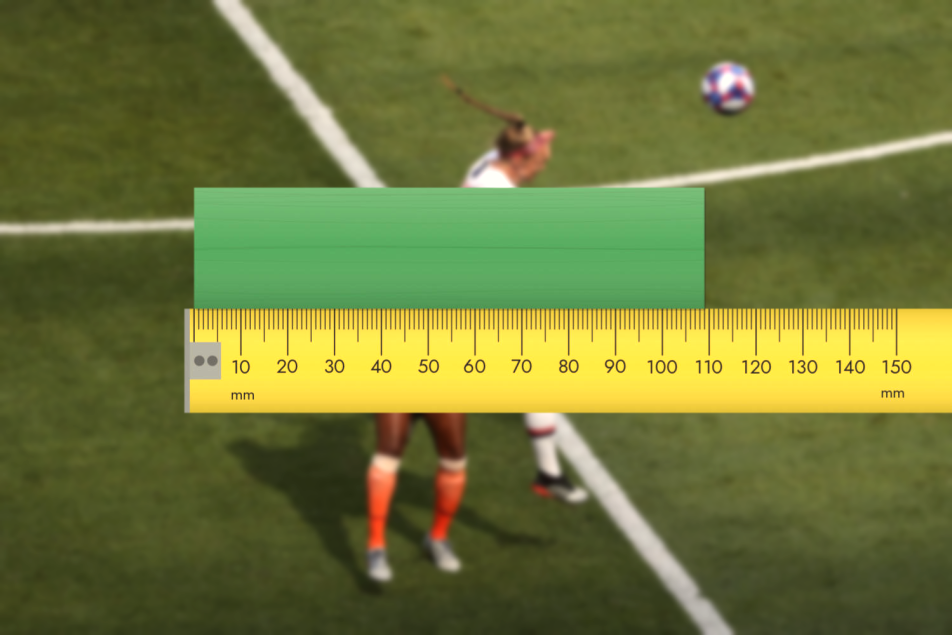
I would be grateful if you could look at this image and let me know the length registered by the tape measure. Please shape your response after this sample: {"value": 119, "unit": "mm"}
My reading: {"value": 109, "unit": "mm"}
